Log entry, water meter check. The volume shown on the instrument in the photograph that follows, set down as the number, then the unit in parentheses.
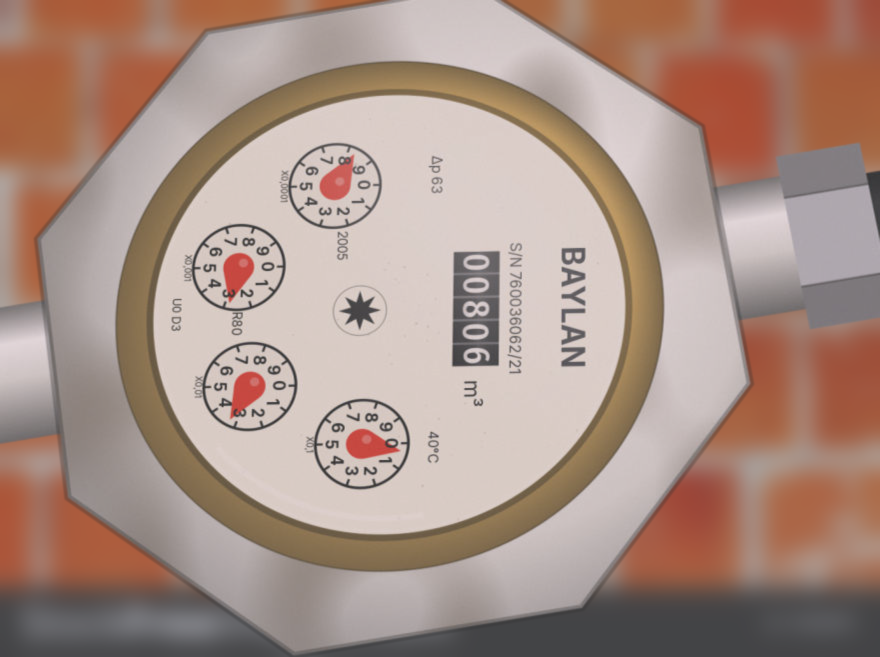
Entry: 806.0328 (m³)
